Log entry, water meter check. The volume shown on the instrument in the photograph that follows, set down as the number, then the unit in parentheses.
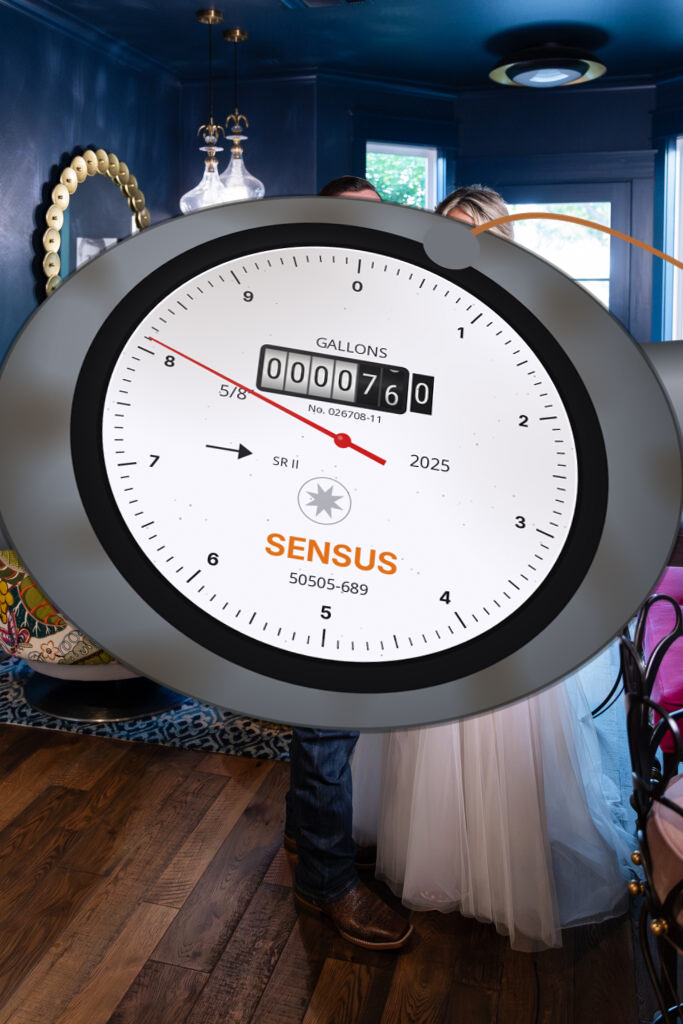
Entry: 758.1 (gal)
